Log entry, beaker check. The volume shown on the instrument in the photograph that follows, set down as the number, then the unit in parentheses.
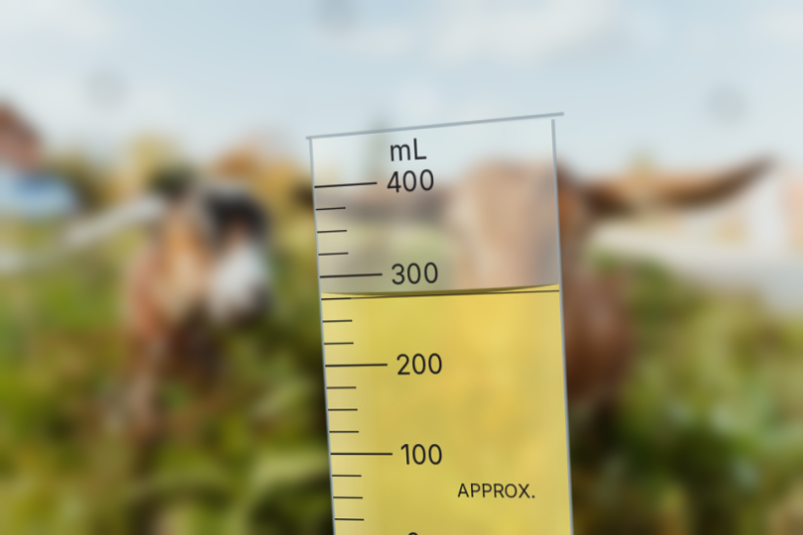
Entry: 275 (mL)
